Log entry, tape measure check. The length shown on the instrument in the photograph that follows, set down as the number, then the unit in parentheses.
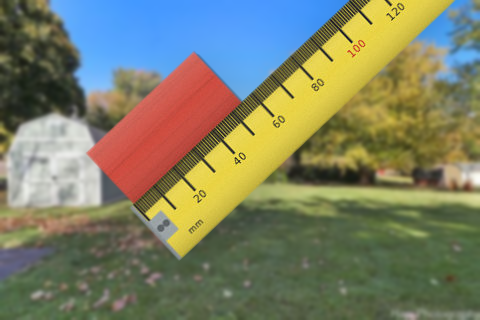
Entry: 55 (mm)
